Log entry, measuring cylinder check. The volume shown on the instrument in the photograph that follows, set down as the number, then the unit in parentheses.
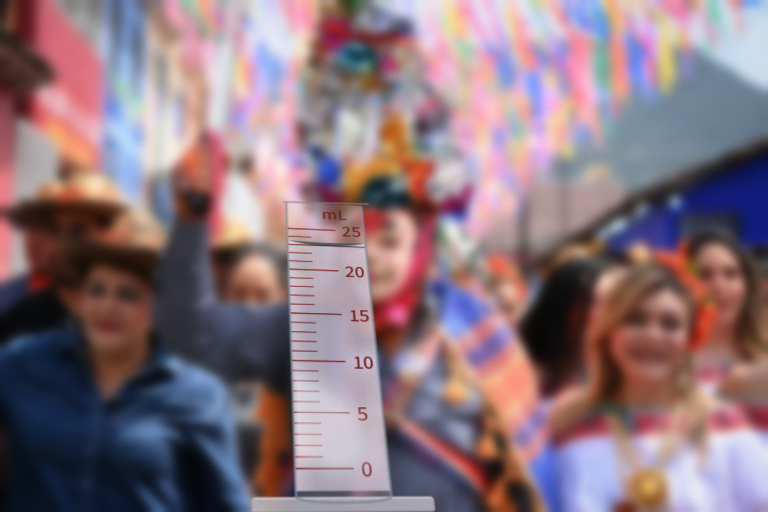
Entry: 23 (mL)
